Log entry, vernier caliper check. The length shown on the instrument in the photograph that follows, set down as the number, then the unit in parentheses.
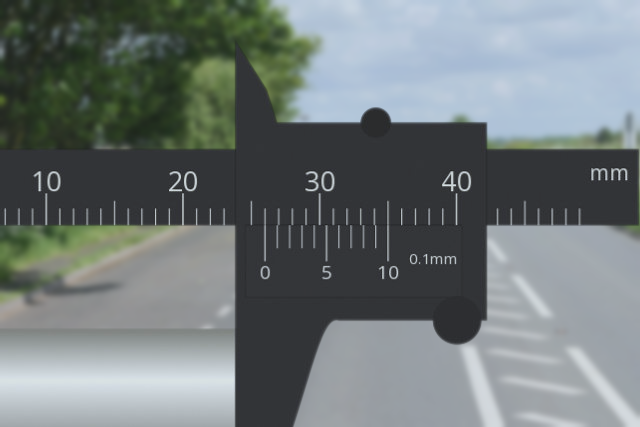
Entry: 26.0 (mm)
